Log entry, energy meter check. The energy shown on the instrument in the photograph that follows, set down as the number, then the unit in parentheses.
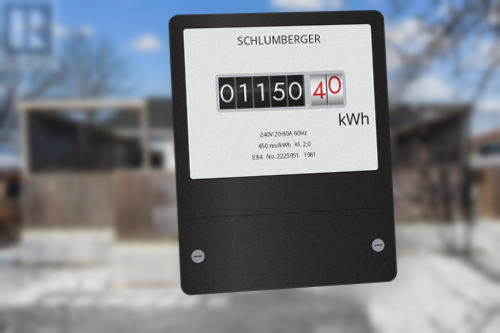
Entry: 1150.40 (kWh)
